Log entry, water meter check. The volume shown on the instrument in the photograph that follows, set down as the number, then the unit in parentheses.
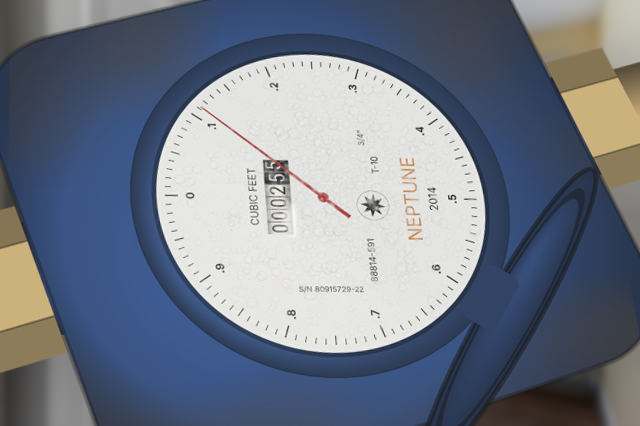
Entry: 255.11 (ft³)
